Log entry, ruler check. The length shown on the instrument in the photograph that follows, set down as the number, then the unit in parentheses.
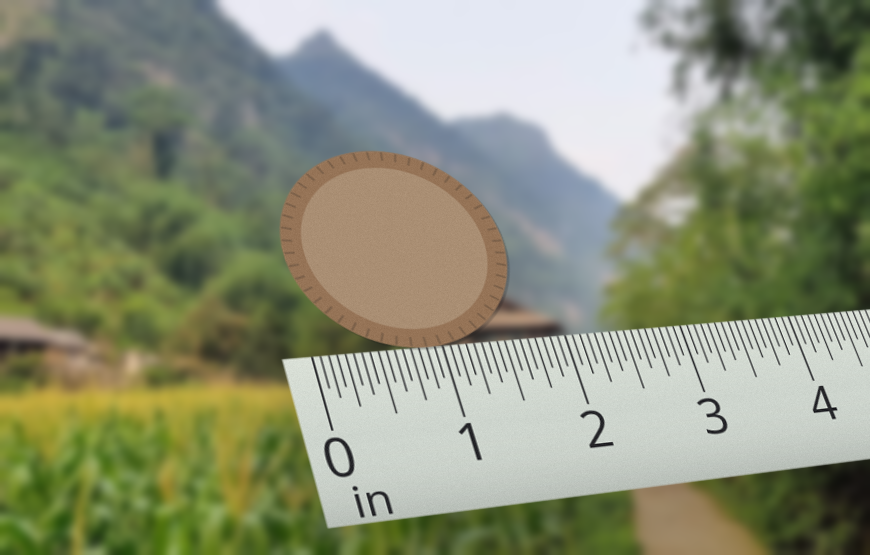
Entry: 1.75 (in)
